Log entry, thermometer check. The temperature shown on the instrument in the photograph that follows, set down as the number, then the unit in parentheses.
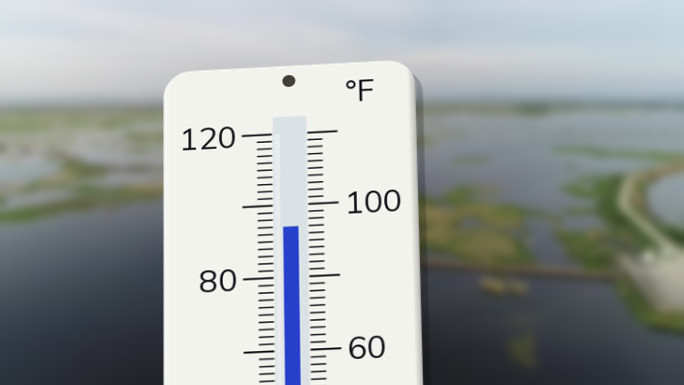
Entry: 94 (°F)
